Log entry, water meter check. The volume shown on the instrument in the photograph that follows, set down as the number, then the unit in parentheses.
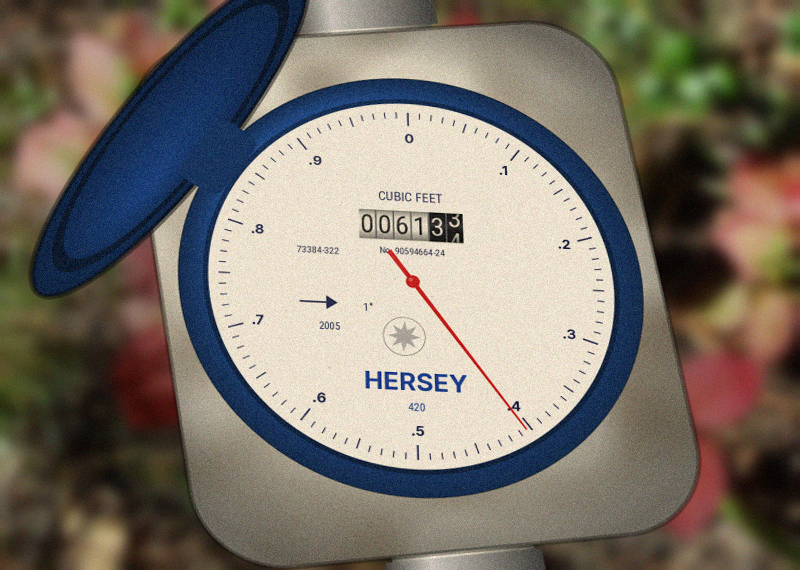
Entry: 6133.40 (ft³)
